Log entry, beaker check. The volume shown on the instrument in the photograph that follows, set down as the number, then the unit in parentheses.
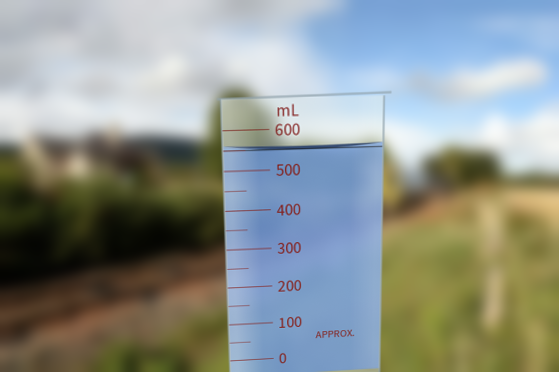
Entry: 550 (mL)
